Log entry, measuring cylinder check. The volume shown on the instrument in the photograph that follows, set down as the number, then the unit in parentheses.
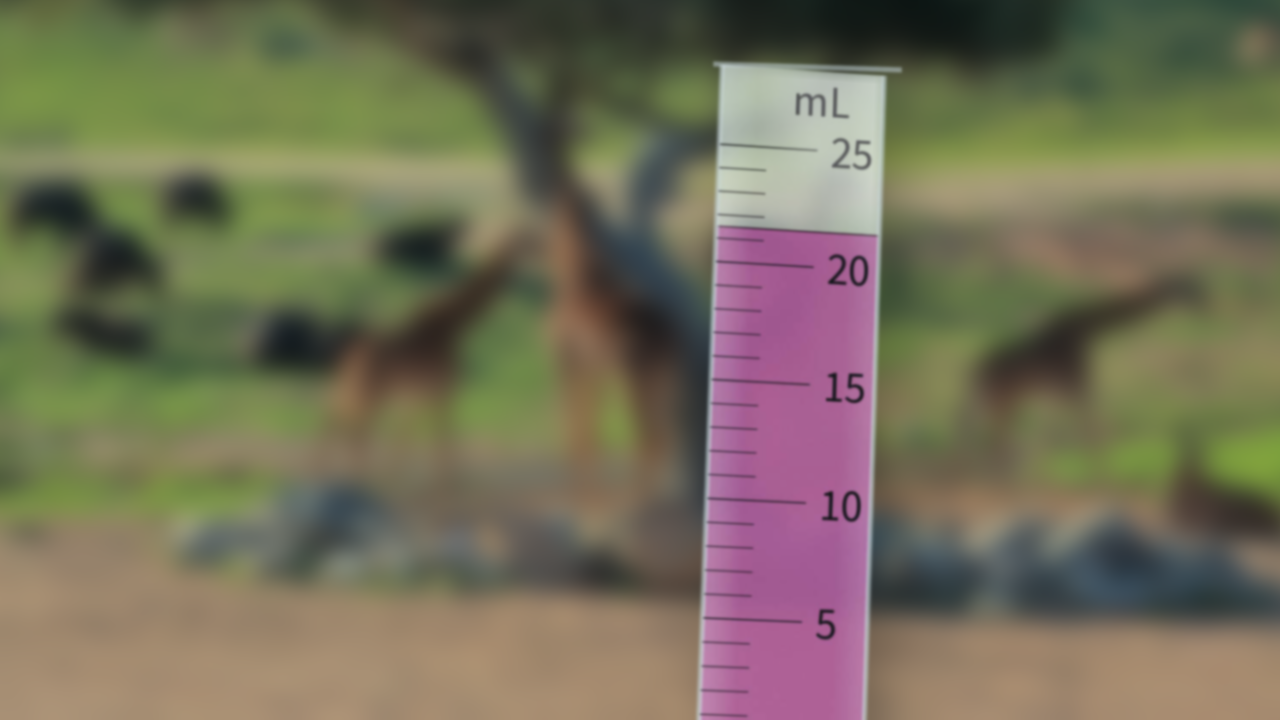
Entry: 21.5 (mL)
